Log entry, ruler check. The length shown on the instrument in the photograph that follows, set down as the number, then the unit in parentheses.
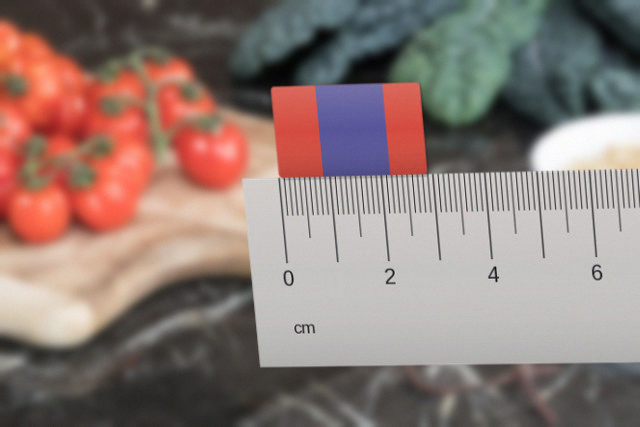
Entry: 2.9 (cm)
